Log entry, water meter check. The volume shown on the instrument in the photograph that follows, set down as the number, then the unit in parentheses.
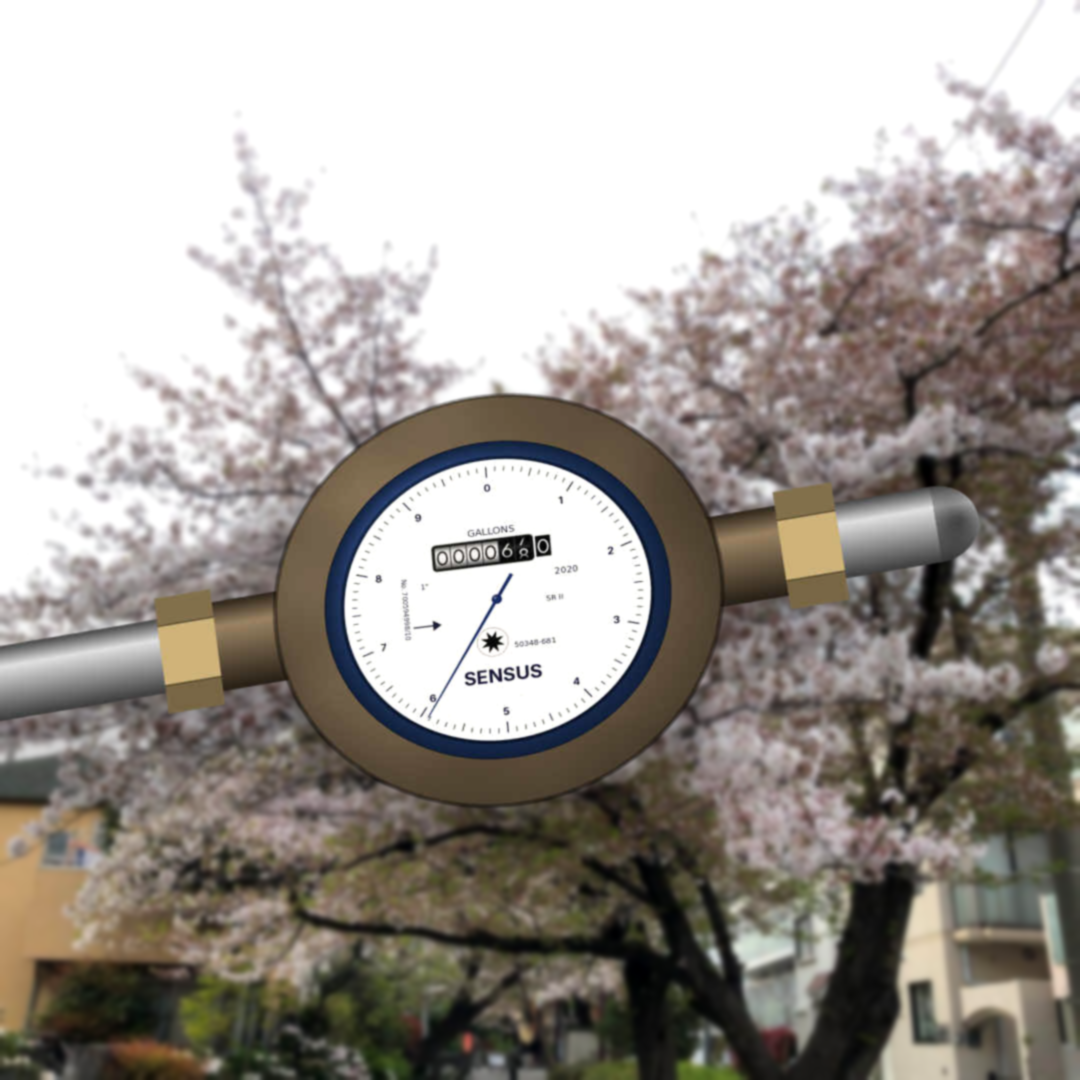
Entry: 675.9 (gal)
